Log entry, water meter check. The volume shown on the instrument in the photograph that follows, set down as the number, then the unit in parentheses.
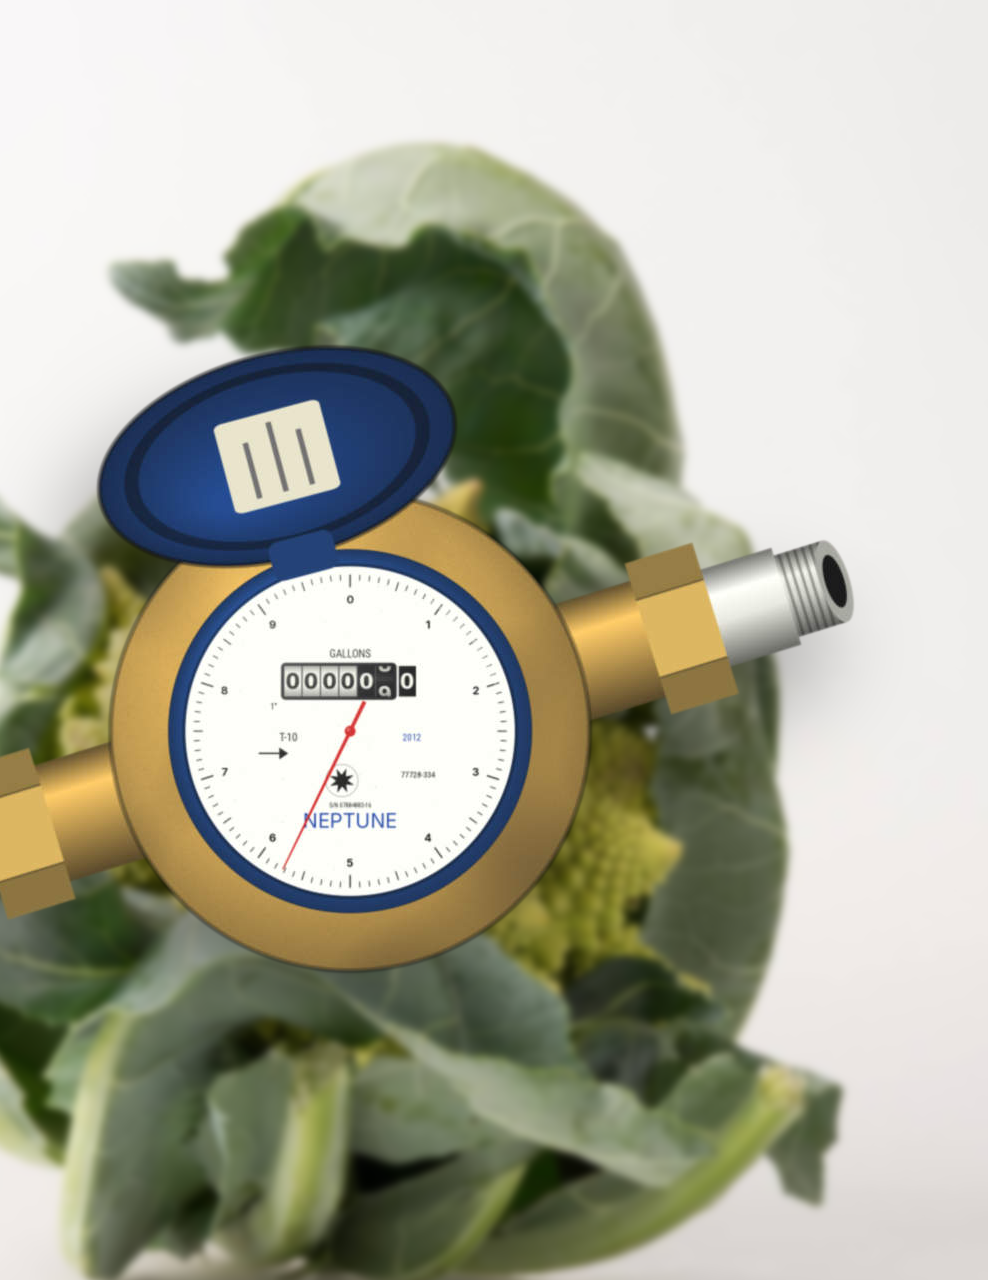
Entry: 85.7 (gal)
